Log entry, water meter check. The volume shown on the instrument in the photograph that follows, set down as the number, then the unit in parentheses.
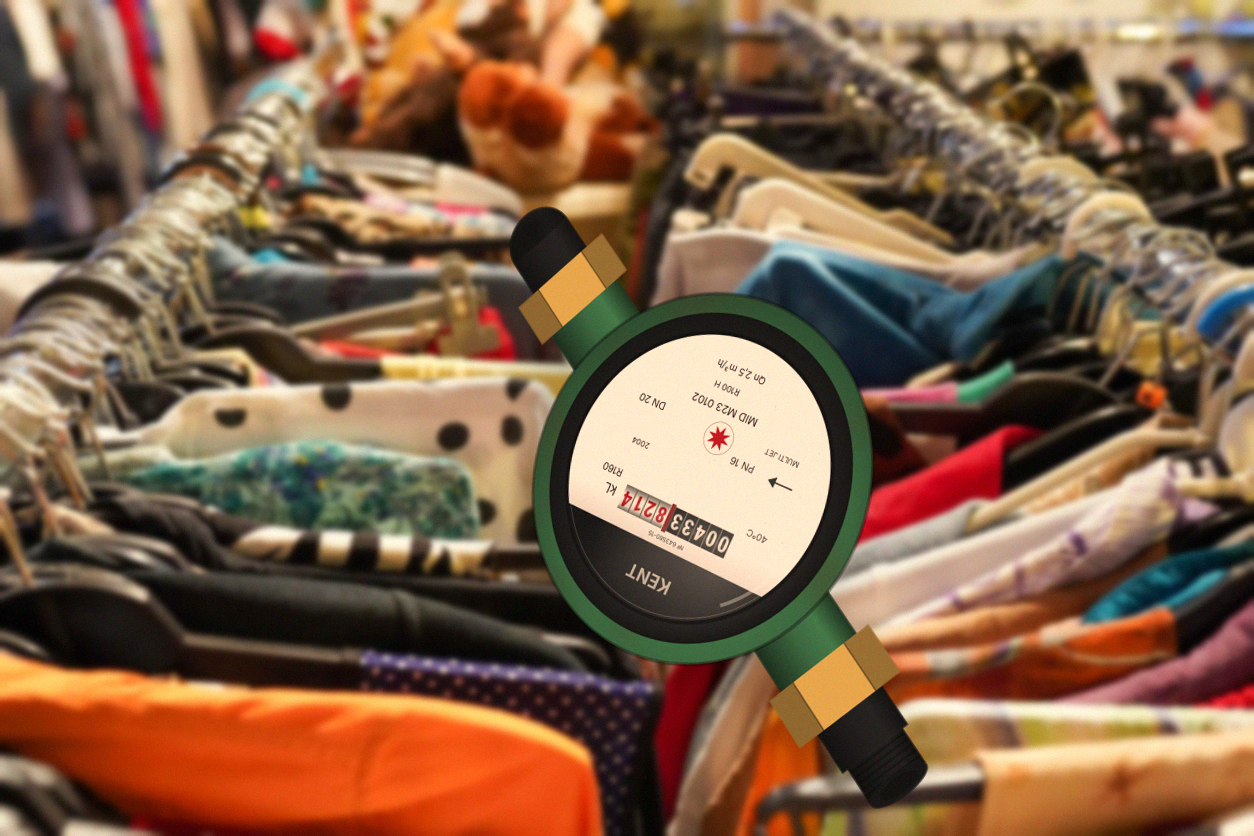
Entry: 433.8214 (kL)
